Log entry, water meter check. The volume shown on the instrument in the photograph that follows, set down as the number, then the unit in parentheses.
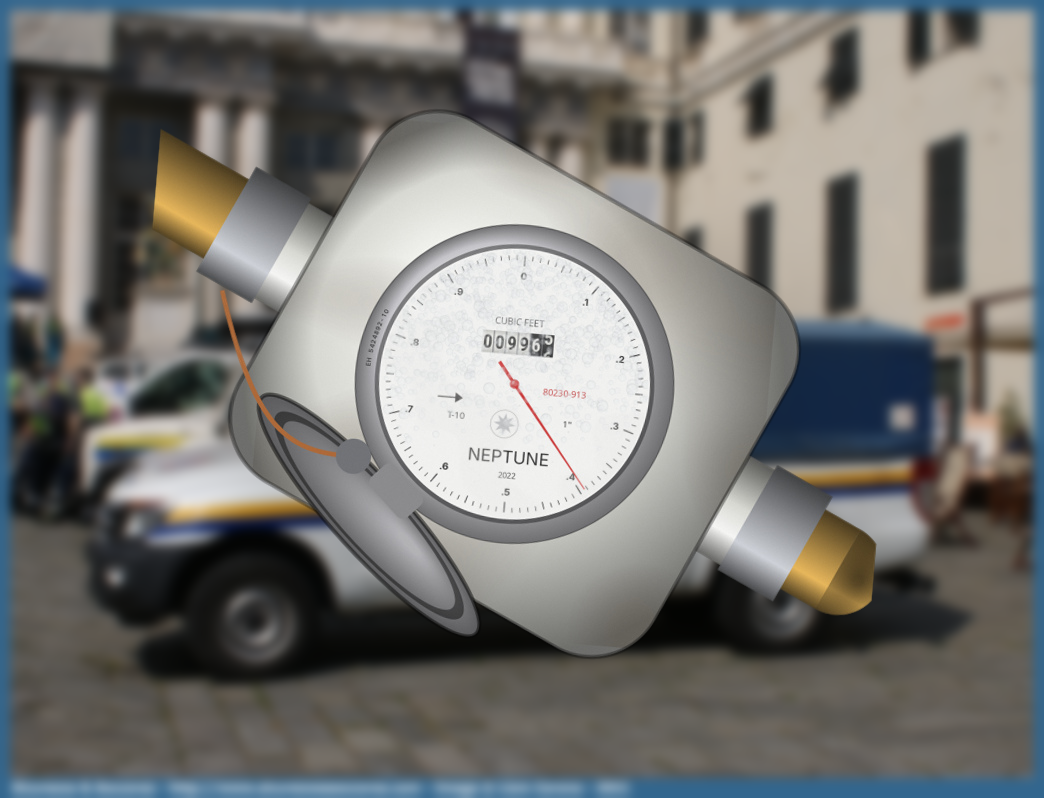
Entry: 9965.39 (ft³)
